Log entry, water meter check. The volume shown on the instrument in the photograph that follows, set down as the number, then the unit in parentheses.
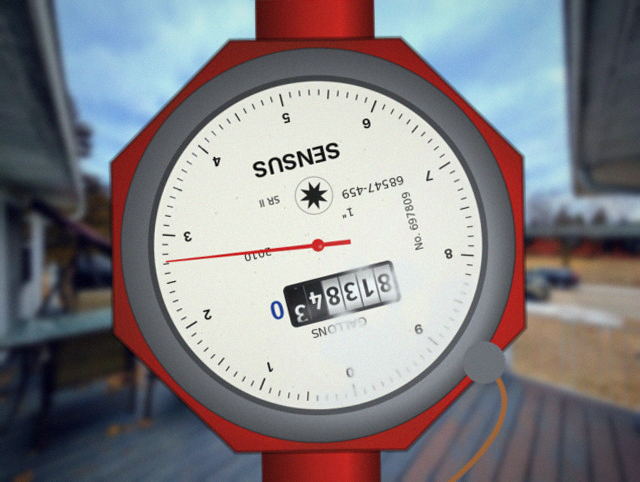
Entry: 8138432.7 (gal)
